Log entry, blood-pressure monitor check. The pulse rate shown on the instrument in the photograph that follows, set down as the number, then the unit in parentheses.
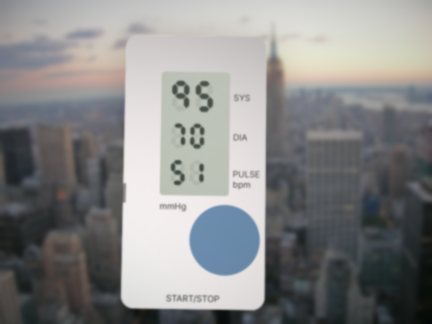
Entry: 51 (bpm)
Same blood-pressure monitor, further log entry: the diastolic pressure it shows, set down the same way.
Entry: 70 (mmHg)
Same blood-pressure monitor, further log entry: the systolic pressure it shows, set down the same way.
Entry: 95 (mmHg)
